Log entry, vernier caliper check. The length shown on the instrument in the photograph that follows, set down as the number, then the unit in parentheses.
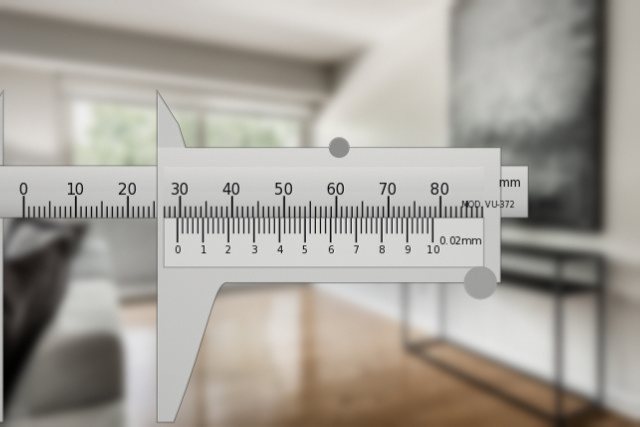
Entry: 29.5 (mm)
